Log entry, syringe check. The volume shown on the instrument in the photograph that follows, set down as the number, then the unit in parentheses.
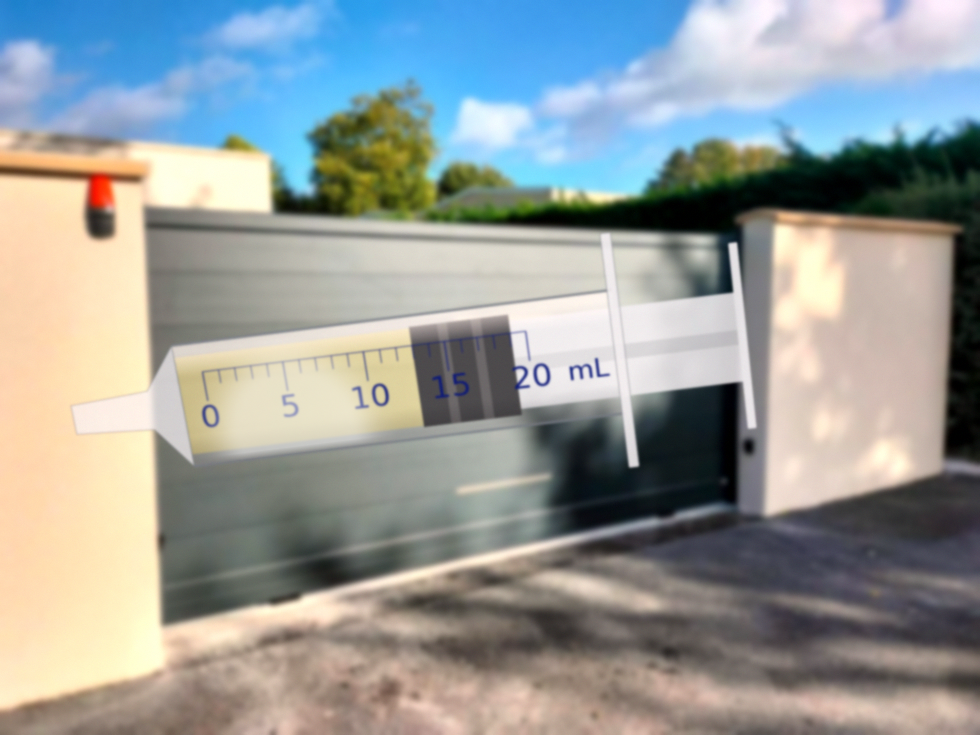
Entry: 13 (mL)
